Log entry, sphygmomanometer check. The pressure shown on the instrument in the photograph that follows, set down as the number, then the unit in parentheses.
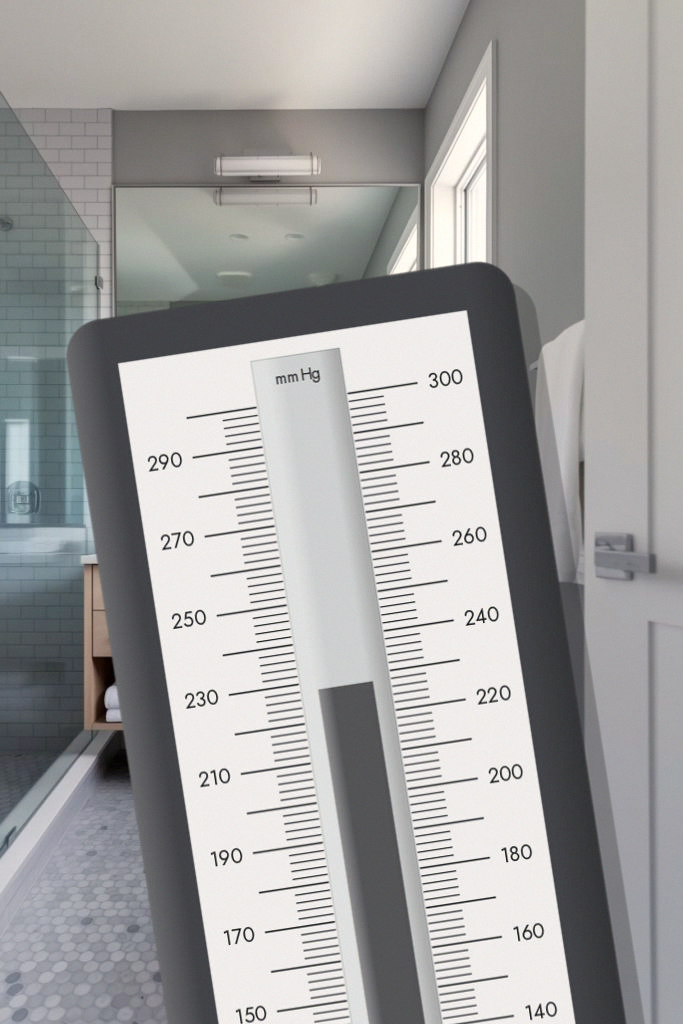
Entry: 228 (mmHg)
